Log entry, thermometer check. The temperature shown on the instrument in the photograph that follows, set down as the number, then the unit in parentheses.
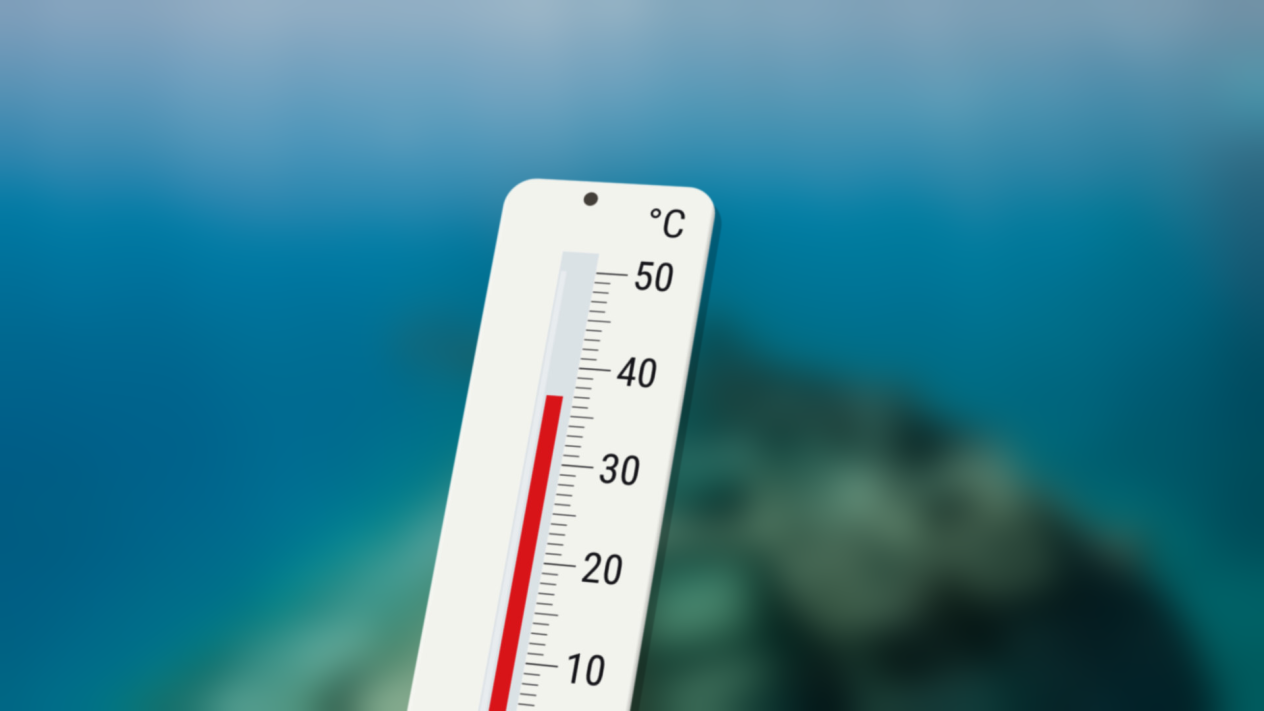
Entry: 37 (°C)
